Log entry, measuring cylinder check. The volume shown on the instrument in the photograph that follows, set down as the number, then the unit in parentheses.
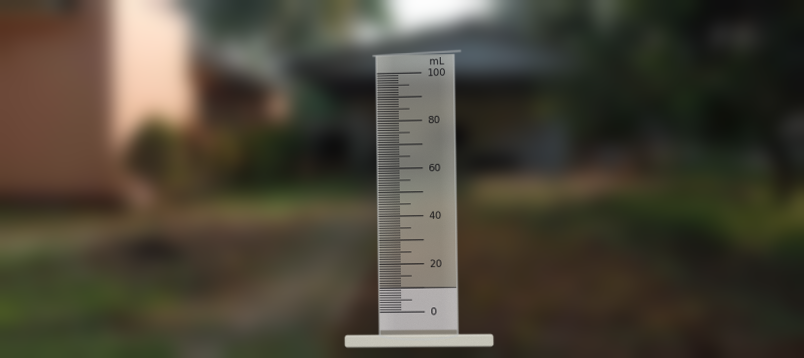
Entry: 10 (mL)
